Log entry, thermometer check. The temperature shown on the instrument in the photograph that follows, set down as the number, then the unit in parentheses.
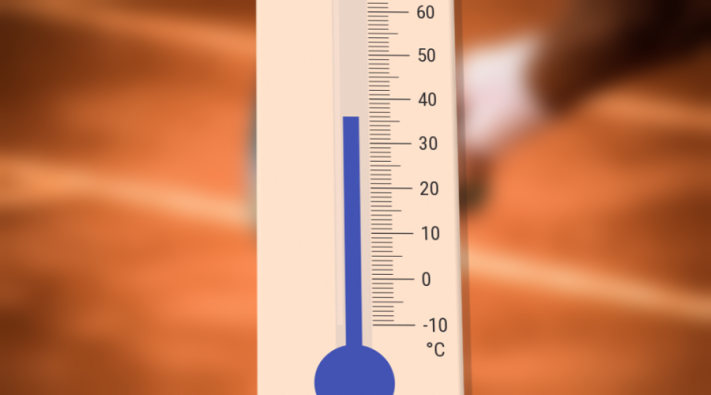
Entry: 36 (°C)
